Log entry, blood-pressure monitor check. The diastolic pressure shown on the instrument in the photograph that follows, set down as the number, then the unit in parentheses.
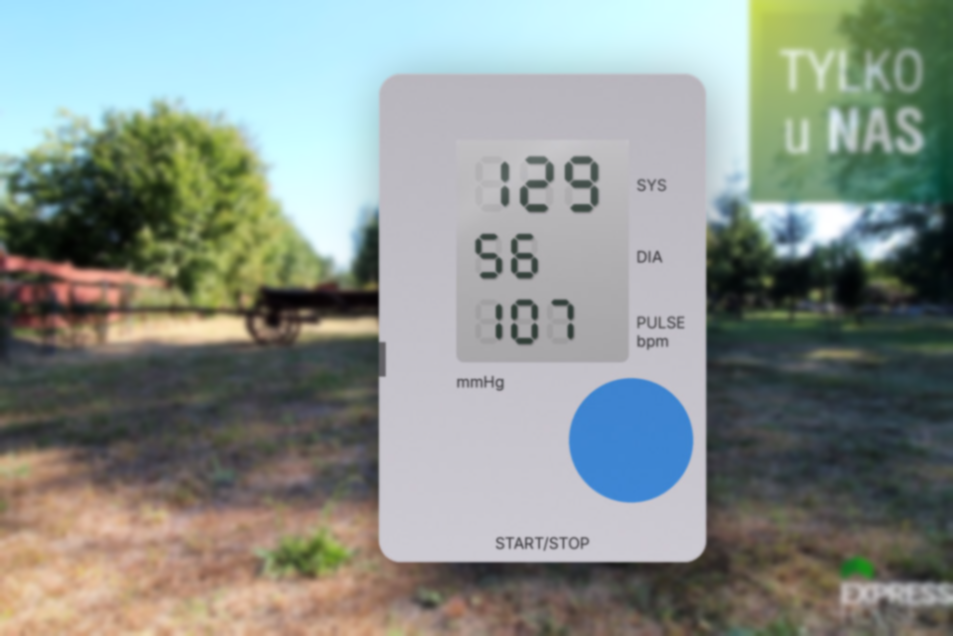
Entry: 56 (mmHg)
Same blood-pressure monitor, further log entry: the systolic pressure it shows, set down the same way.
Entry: 129 (mmHg)
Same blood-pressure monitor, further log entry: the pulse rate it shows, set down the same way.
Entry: 107 (bpm)
